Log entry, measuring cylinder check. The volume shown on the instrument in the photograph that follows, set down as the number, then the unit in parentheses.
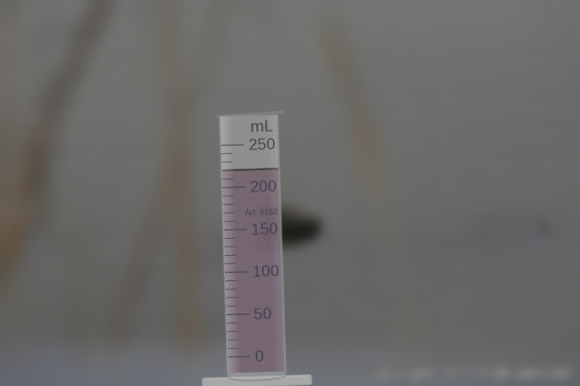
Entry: 220 (mL)
